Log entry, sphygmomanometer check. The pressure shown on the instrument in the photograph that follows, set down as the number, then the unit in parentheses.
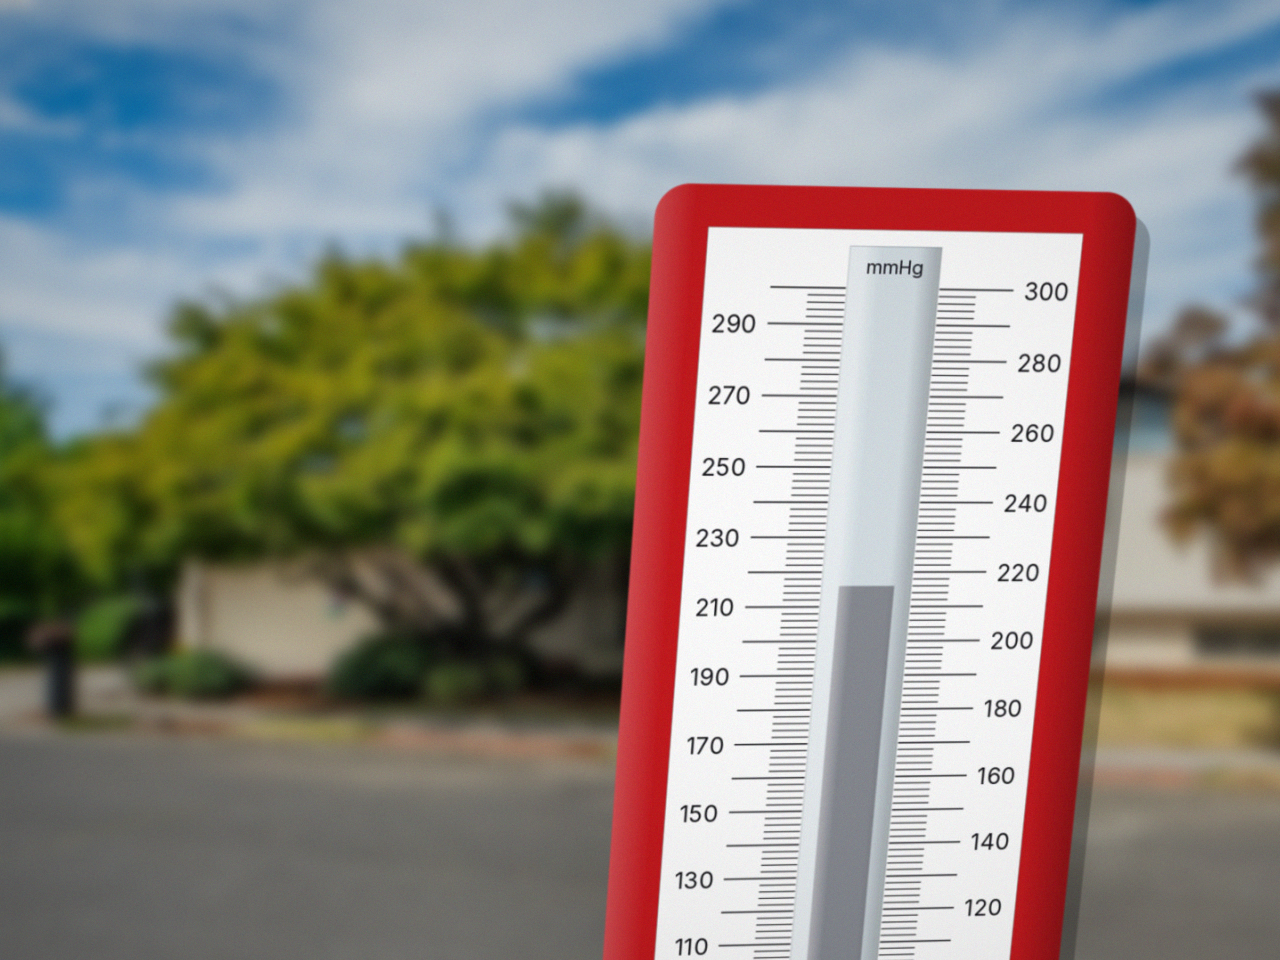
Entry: 216 (mmHg)
